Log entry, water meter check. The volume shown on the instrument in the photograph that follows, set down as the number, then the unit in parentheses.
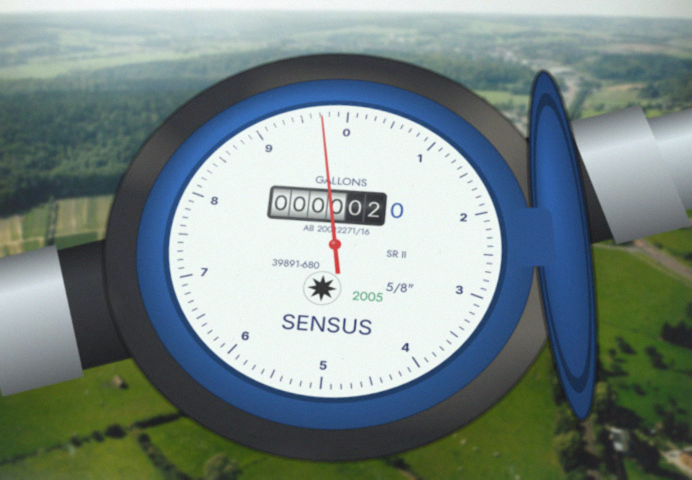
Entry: 19.7 (gal)
